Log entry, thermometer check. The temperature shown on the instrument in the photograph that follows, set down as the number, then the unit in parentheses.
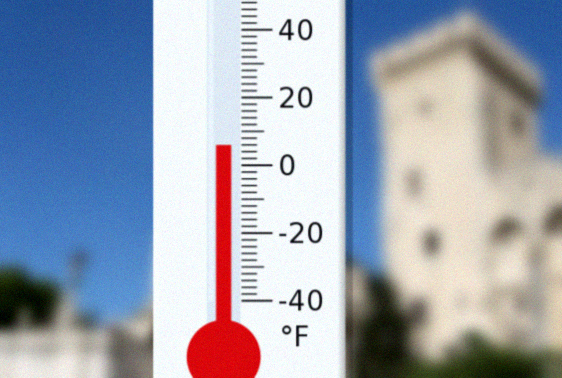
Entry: 6 (°F)
